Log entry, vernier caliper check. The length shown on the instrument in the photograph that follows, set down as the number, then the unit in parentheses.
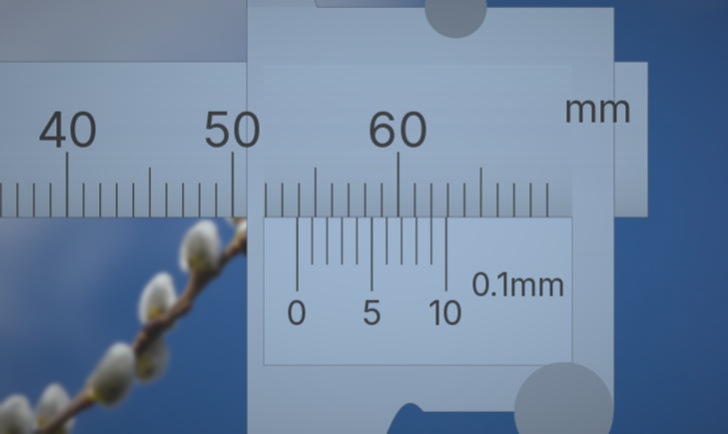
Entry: 53.9 (mm)
